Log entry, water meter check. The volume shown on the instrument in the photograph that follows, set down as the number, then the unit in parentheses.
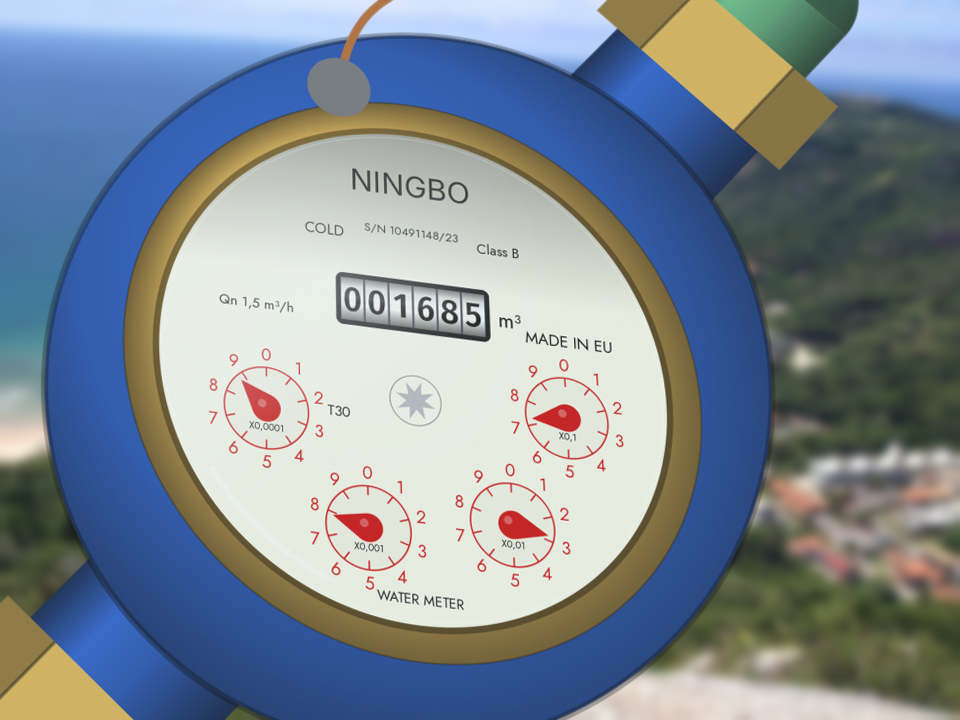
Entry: 1685.7278 (m³)
